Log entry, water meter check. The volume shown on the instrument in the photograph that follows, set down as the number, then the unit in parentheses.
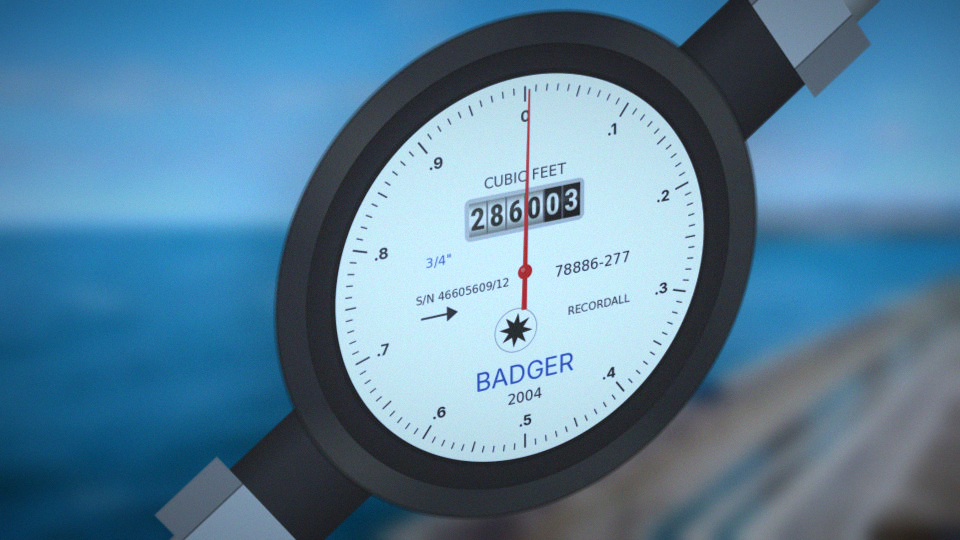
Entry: 286003.00 (ft³)
